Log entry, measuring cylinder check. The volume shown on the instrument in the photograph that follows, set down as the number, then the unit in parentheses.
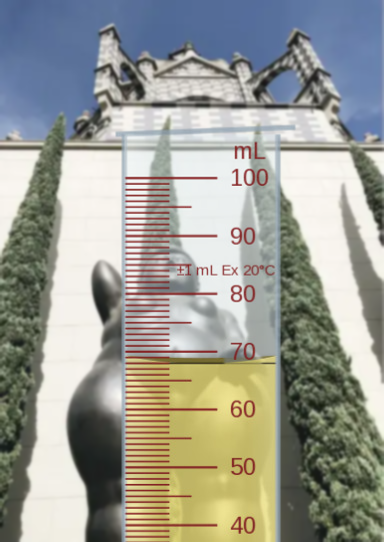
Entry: 68 (mL)
